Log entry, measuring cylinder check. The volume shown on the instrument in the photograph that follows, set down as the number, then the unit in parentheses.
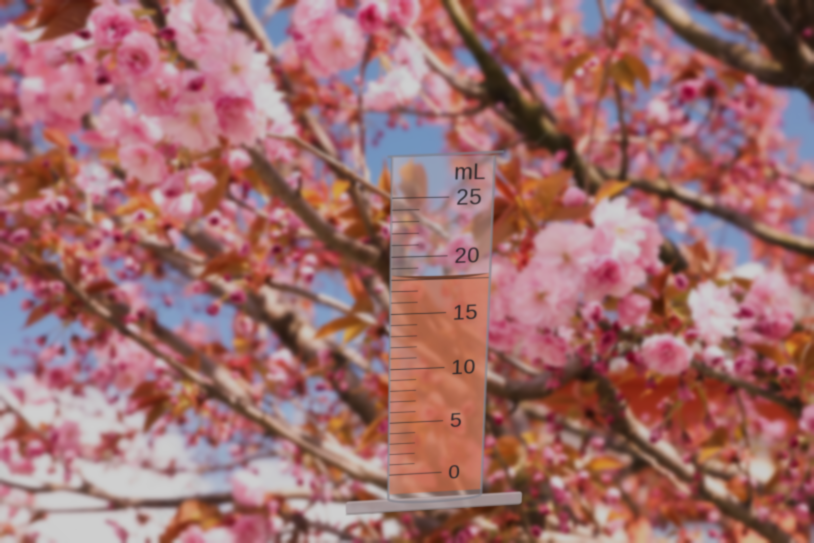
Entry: 18 (mL)
